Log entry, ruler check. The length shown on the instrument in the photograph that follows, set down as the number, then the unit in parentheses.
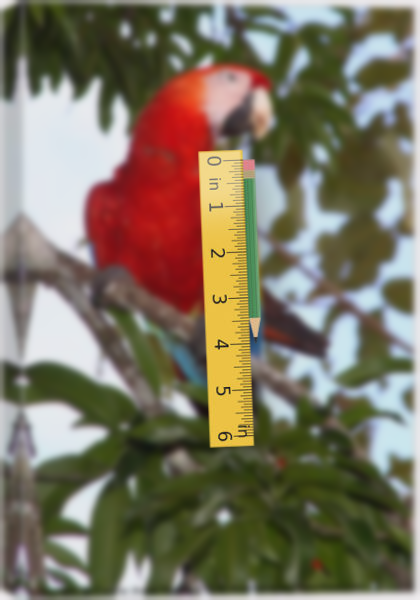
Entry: 4 (in)
